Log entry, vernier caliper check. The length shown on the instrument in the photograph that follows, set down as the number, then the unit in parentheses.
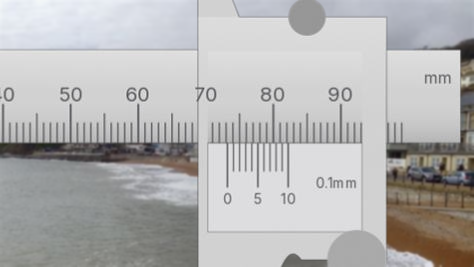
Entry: 73.2 (mm)
